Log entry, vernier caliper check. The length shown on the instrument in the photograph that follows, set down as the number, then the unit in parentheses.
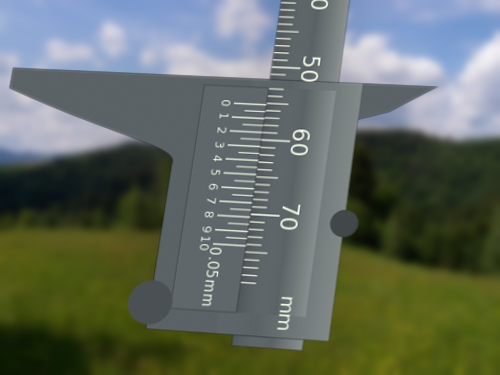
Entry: 55.2 (mm)
